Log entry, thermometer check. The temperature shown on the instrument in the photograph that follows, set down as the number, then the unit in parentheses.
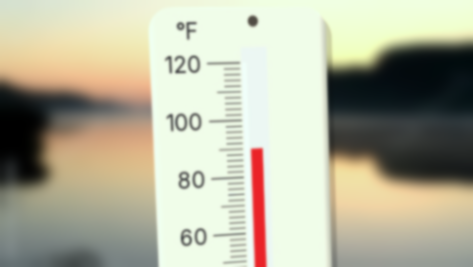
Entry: 90 (°F)
